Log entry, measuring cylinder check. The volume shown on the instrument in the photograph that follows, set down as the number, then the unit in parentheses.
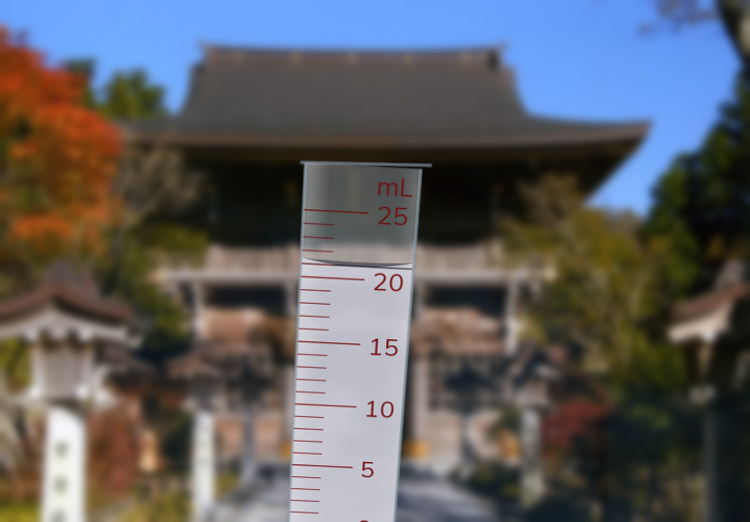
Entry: 21 (mL)
